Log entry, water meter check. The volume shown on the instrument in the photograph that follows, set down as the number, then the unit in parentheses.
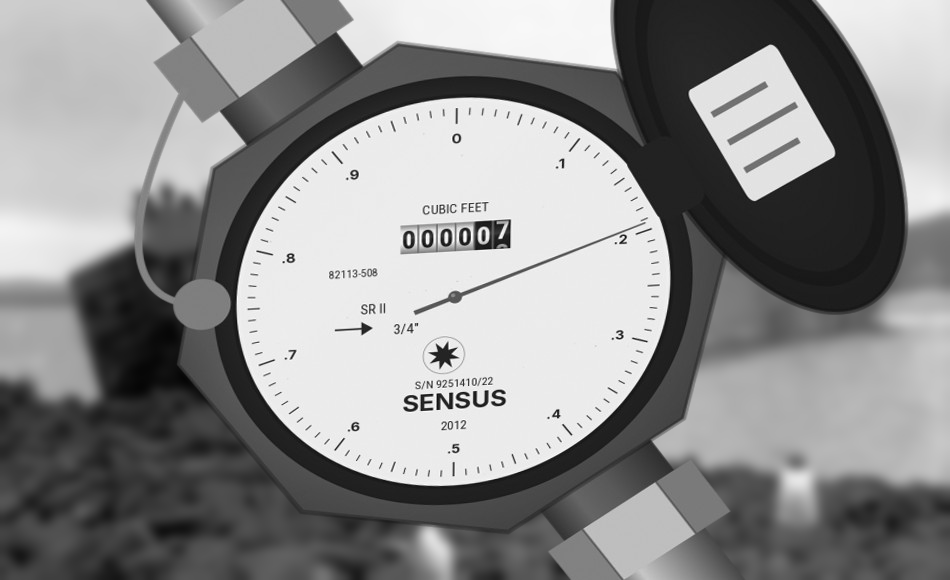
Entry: 7.19 (ft³)
